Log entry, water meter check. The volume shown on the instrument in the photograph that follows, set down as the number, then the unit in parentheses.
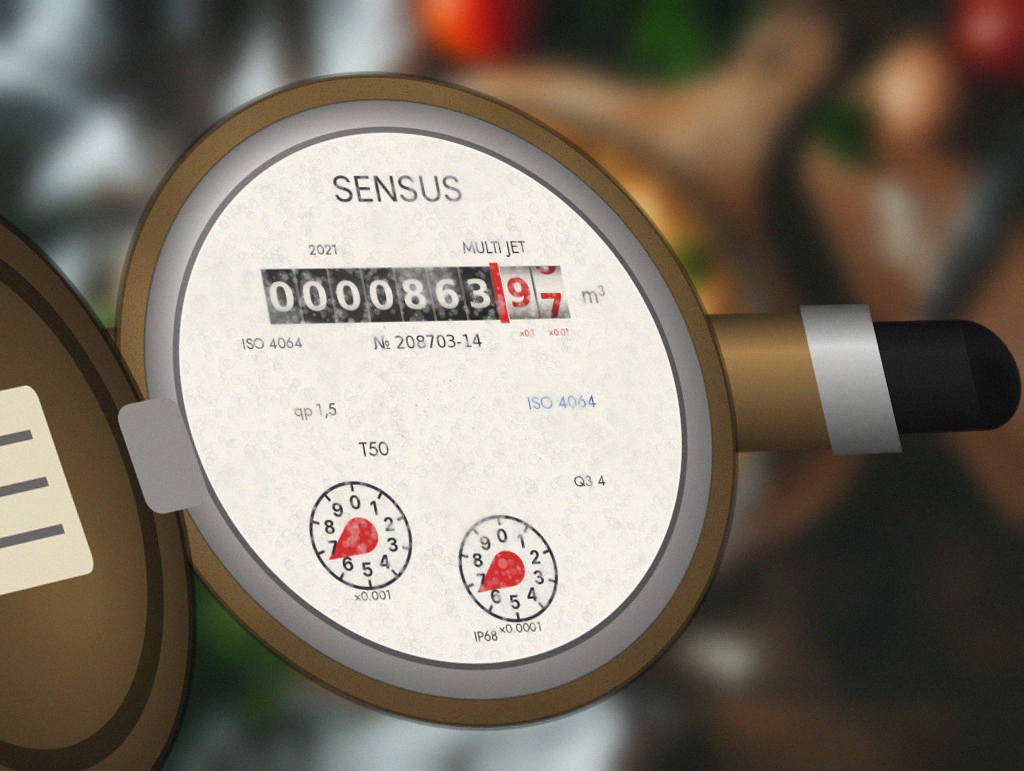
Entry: 863.9666 (m³)
